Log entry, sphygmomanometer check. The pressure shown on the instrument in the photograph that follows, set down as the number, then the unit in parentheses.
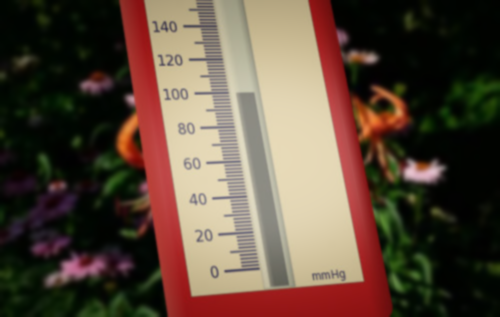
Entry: 100 (mmHg)
